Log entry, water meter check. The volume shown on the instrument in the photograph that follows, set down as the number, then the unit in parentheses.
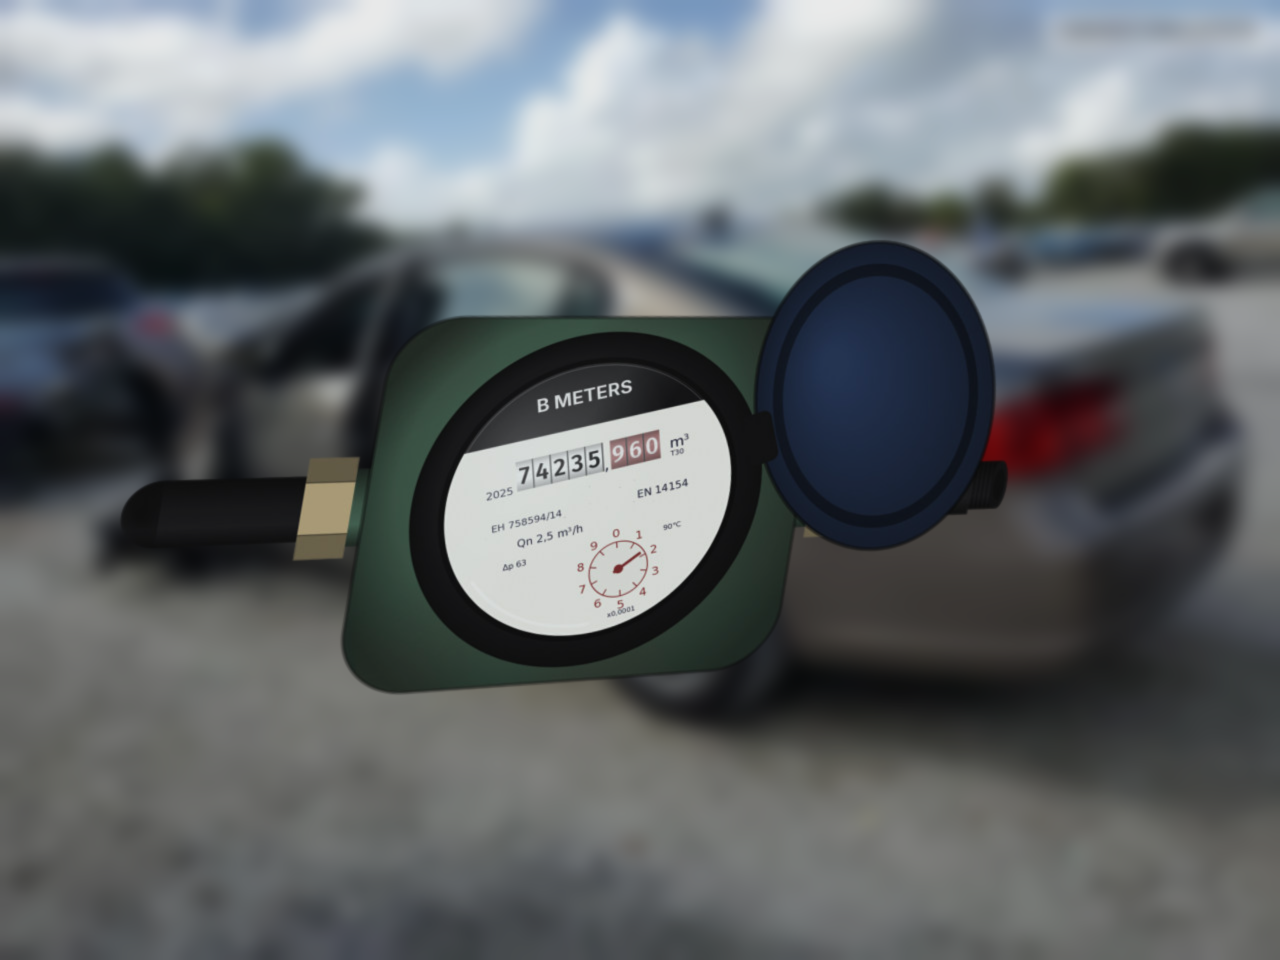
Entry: 74235.9601 (m³)
